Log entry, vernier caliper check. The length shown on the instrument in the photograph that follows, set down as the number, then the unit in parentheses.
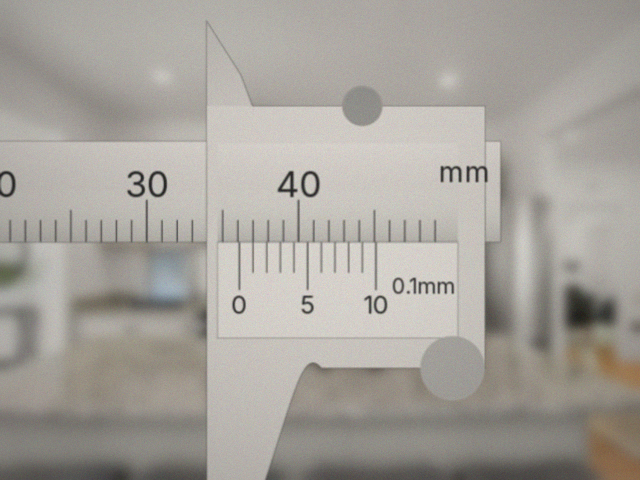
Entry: 36.1 (mm)
